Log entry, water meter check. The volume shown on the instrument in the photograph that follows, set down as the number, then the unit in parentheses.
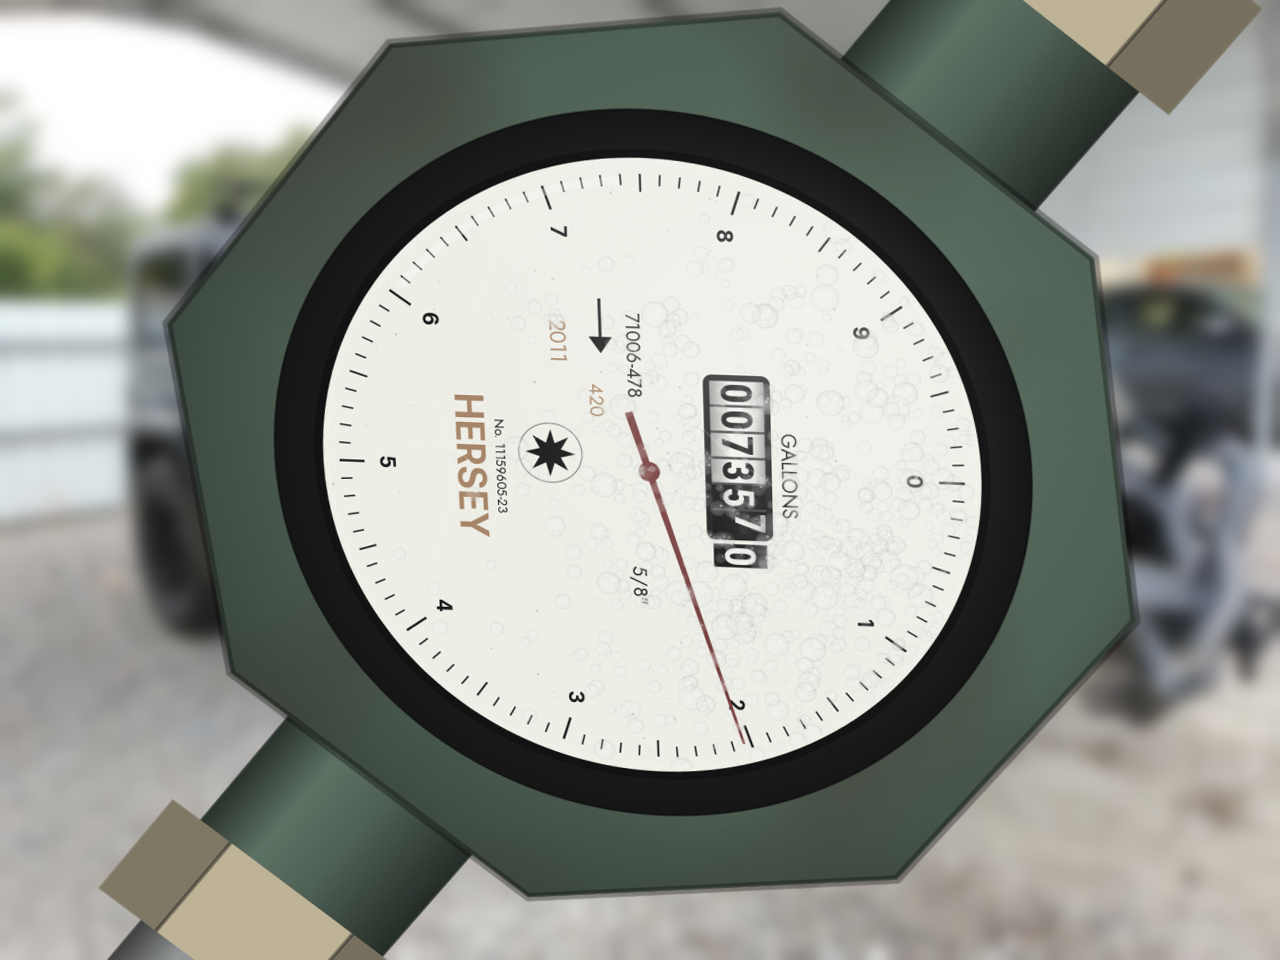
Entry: 73572.0 (gal)
